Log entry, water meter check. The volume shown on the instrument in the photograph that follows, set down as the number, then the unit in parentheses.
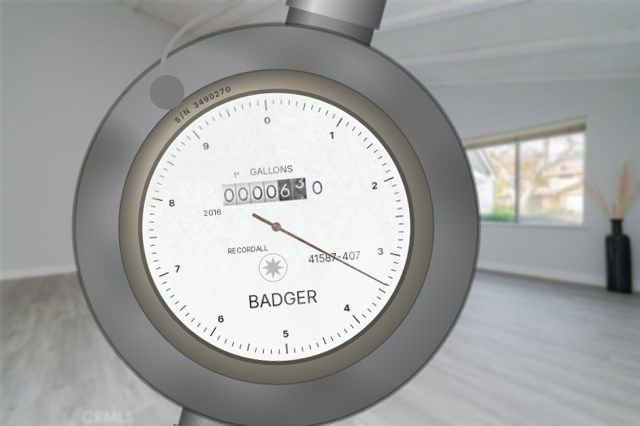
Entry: 633.4 (gal)
